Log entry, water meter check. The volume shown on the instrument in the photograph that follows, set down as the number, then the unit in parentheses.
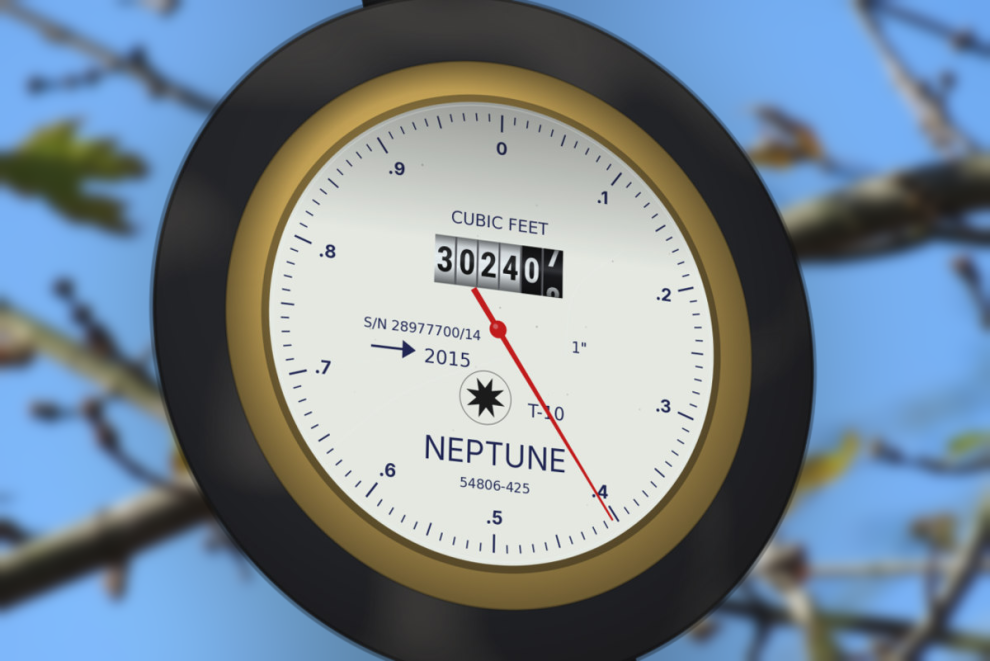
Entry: 302407.40 (ft³)
